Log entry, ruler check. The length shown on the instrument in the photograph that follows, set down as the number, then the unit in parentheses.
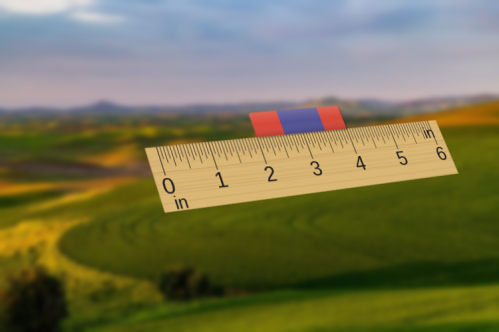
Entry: 2 (in)
